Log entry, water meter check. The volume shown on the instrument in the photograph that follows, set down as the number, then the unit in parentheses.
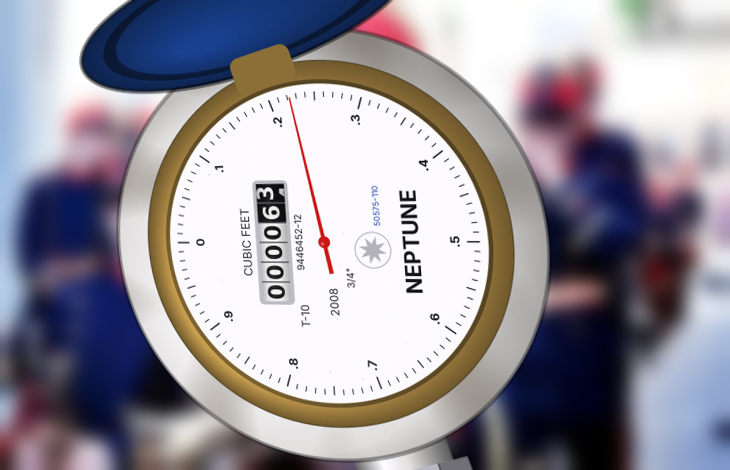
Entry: 63.22 (ft³)
